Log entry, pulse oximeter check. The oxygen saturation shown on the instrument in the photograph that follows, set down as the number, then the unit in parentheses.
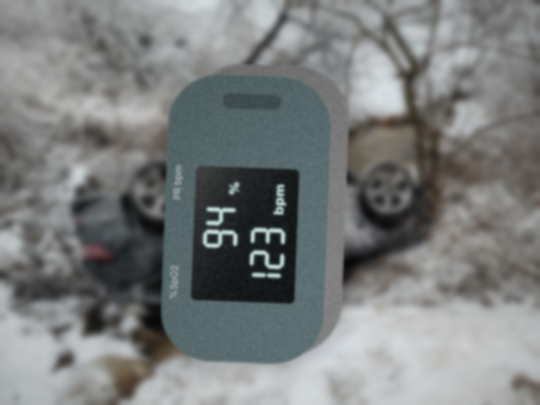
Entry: 94 (%)
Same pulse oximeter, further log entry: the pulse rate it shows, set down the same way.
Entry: 123 (bpm)
